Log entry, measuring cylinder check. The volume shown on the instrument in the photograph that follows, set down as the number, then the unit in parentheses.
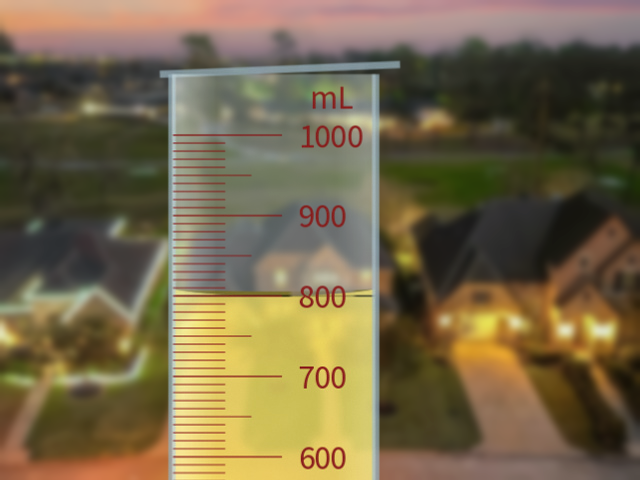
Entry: 800 (mL)
